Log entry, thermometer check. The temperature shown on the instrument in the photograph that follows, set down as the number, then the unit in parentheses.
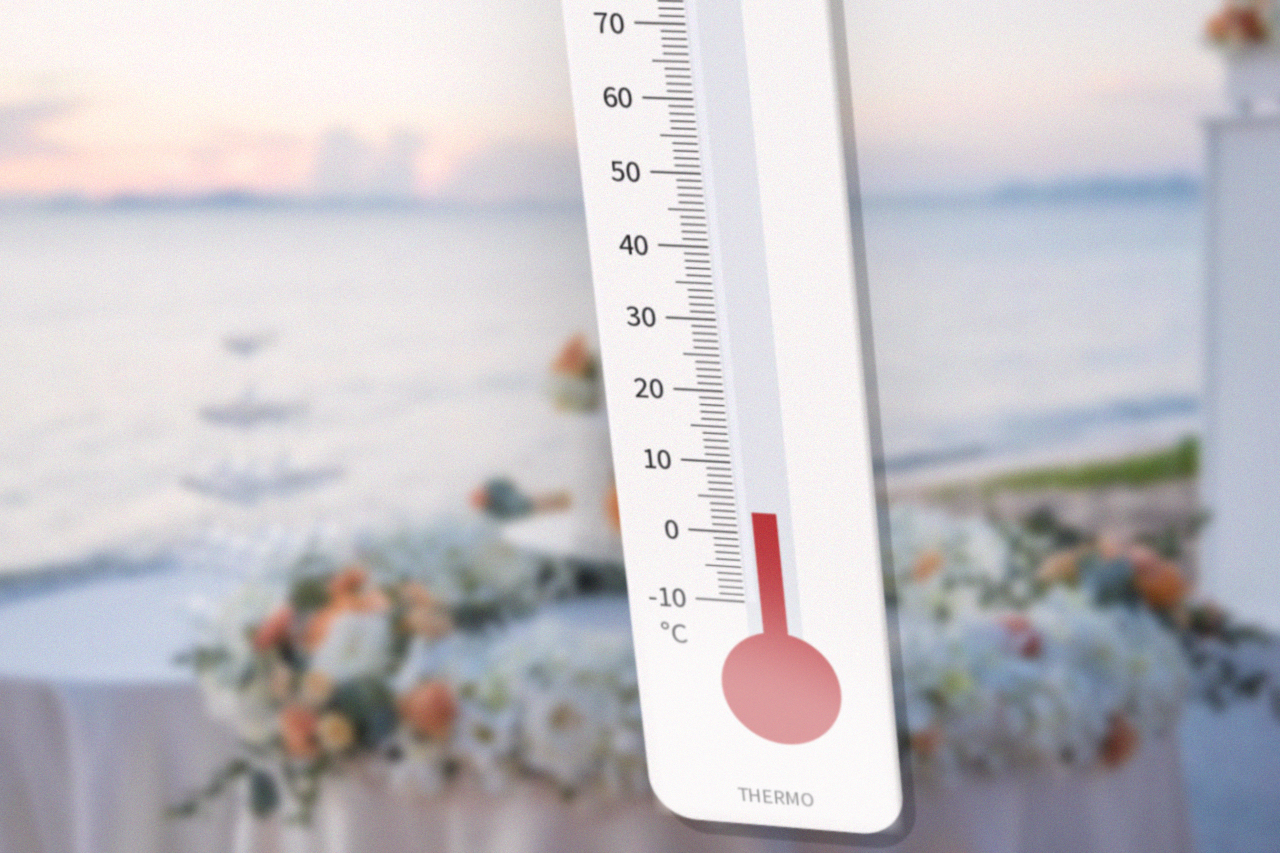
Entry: 3 (°C)
